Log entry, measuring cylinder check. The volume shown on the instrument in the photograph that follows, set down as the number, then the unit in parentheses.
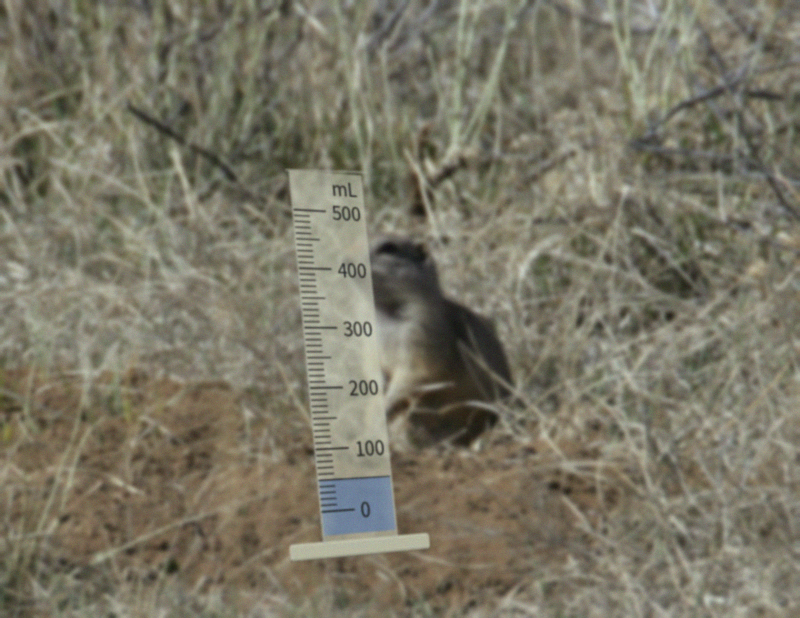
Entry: 50 (mL)
